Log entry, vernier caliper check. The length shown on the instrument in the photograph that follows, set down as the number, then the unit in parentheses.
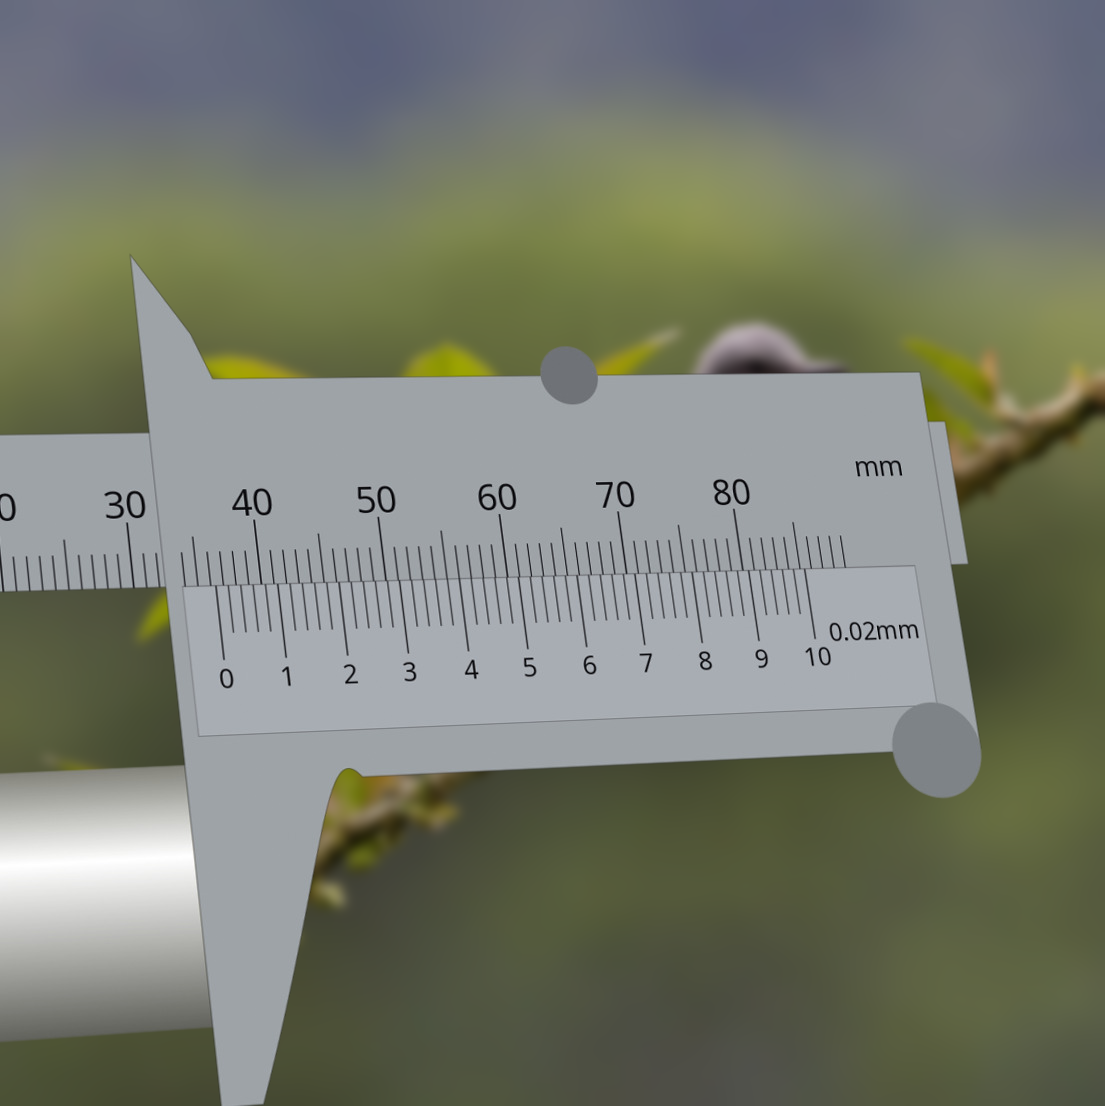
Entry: 36.4 (mm)
